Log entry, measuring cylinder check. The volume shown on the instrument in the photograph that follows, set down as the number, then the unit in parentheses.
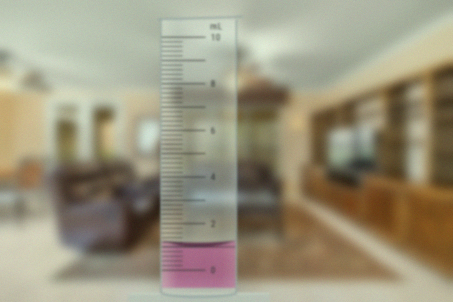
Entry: 1 (mL)
